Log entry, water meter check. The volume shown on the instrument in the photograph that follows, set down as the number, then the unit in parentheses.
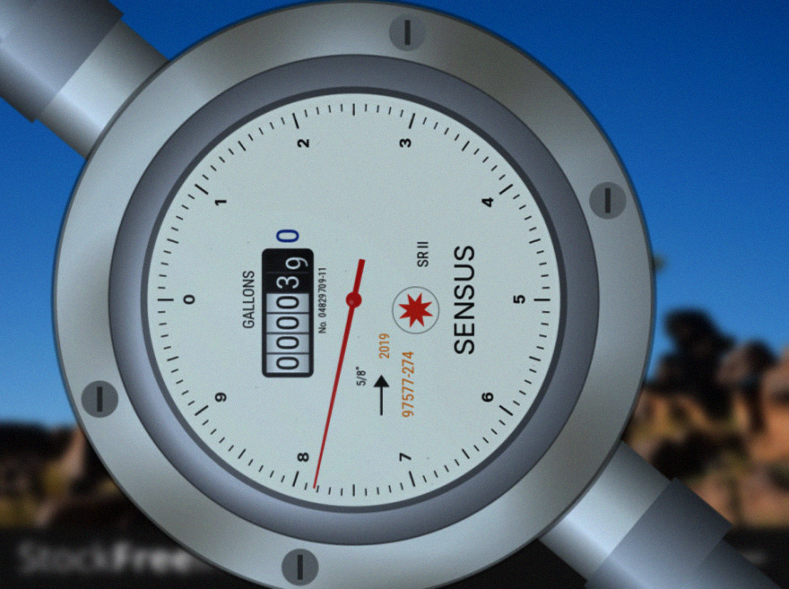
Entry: 387.8 (gal)
